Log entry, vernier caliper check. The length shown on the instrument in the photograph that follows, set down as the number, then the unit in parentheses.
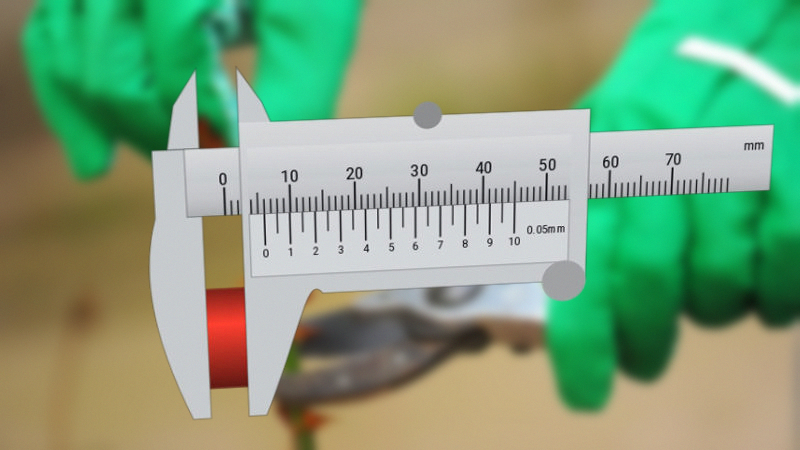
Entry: 6.0 (mm)
